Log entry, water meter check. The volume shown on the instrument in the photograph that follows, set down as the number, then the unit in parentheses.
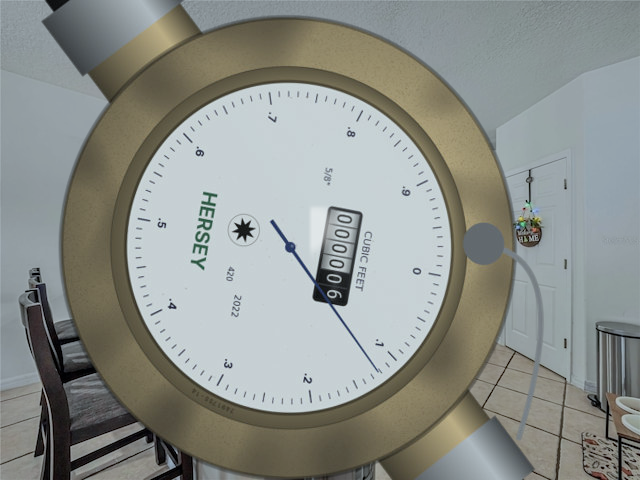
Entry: 6.12 (ft³)
